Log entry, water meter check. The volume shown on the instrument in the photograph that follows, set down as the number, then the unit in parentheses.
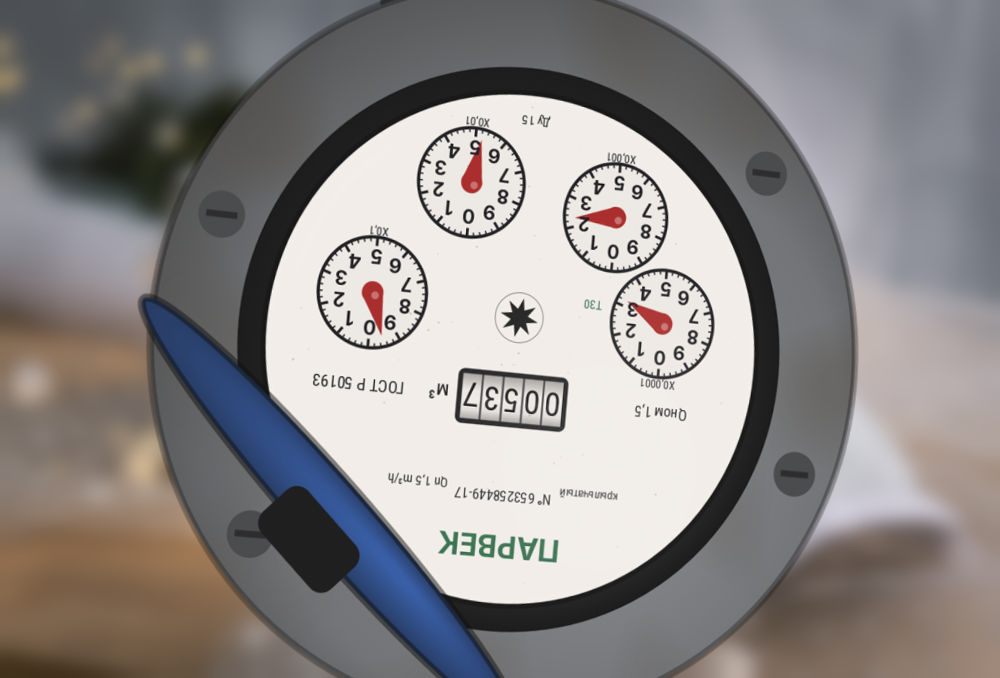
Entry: 536.9523 (m³)
